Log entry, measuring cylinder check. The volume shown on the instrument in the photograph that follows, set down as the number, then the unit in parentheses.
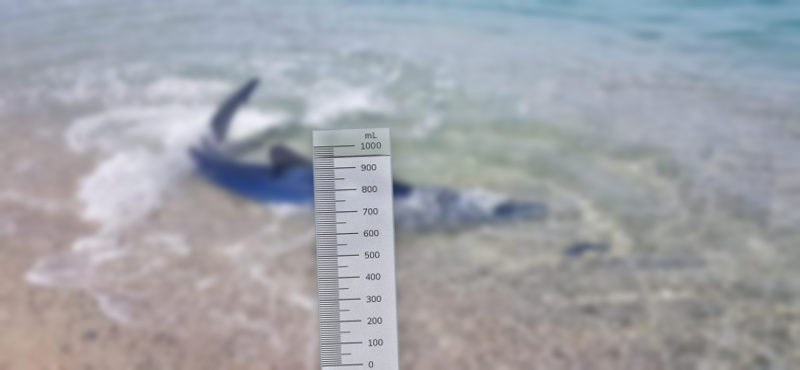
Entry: 950 (mL)
